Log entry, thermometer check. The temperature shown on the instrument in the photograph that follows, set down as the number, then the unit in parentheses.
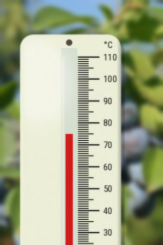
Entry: 75 (°C)
